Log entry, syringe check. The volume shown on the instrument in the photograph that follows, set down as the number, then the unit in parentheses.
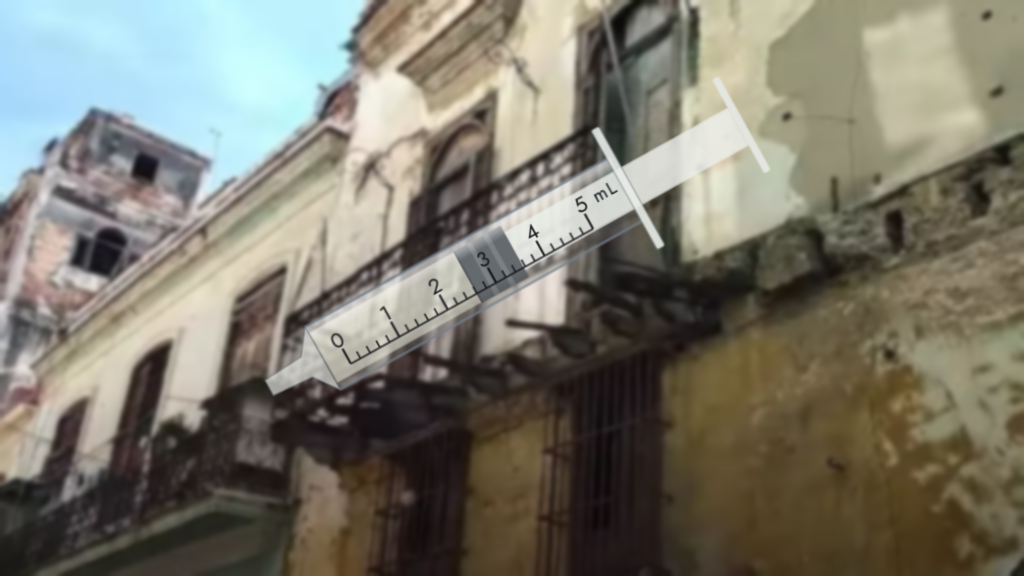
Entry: 2.6 (mL)
